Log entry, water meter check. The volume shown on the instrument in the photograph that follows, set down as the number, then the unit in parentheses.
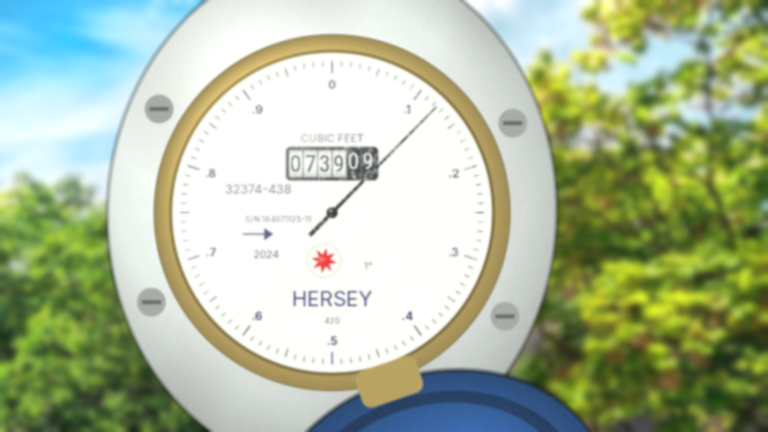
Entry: 73909.12 (ft³)
